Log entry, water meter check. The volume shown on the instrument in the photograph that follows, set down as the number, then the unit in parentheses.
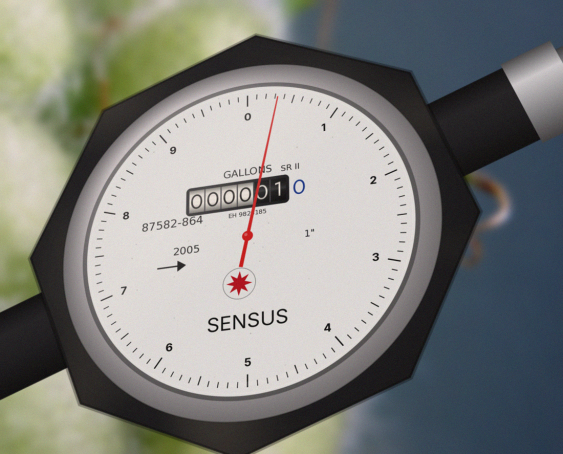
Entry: 10.3 (gal)
